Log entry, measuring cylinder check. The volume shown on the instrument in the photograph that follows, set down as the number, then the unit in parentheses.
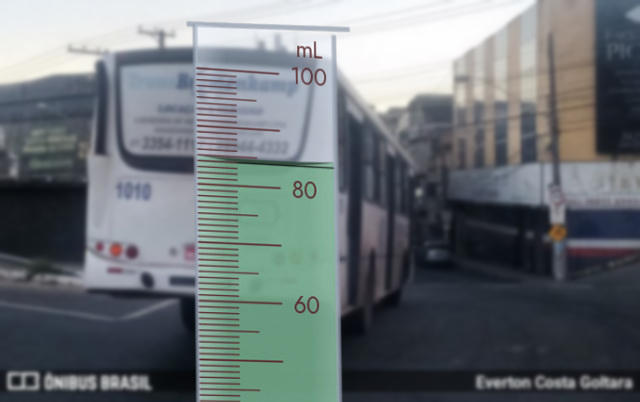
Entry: 84 (mL)
